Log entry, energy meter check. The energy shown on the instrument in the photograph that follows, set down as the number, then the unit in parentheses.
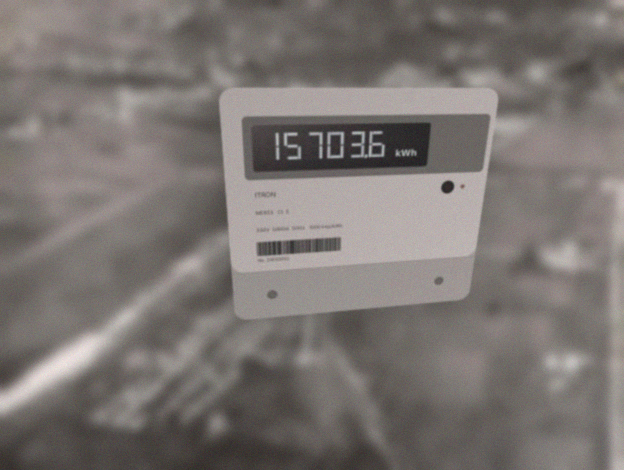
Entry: 15703.6 (kWh)
